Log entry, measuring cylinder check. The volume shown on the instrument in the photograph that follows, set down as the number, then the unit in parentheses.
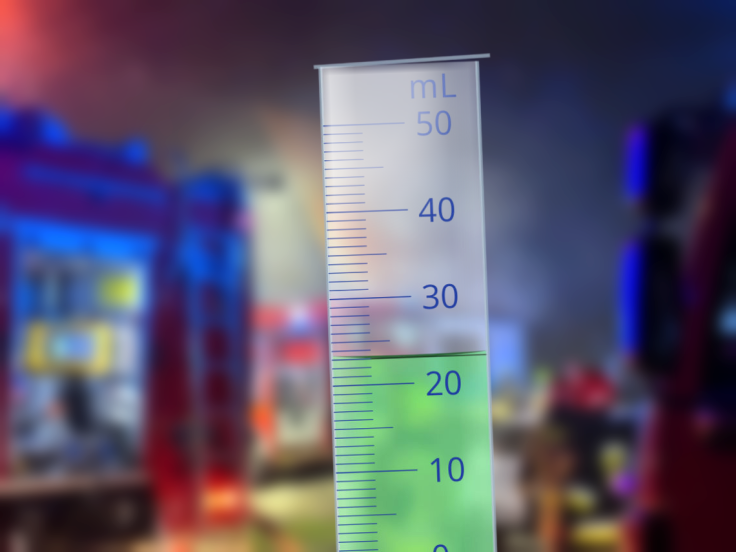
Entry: 23 (mL)
